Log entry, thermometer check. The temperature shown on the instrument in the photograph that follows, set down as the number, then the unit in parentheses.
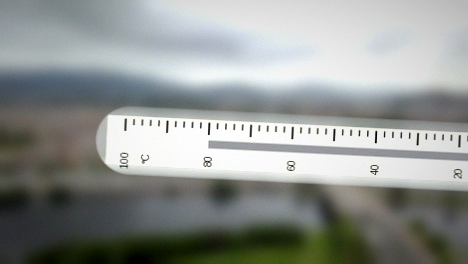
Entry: 80 (°C)
